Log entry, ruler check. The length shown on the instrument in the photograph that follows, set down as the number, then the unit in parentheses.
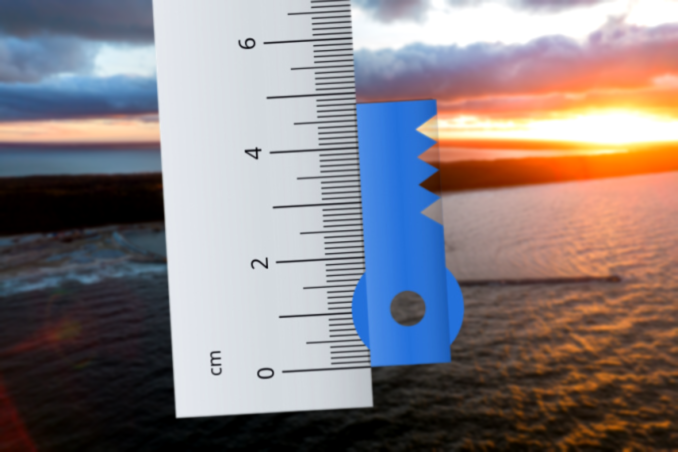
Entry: 4.8 (cm)
